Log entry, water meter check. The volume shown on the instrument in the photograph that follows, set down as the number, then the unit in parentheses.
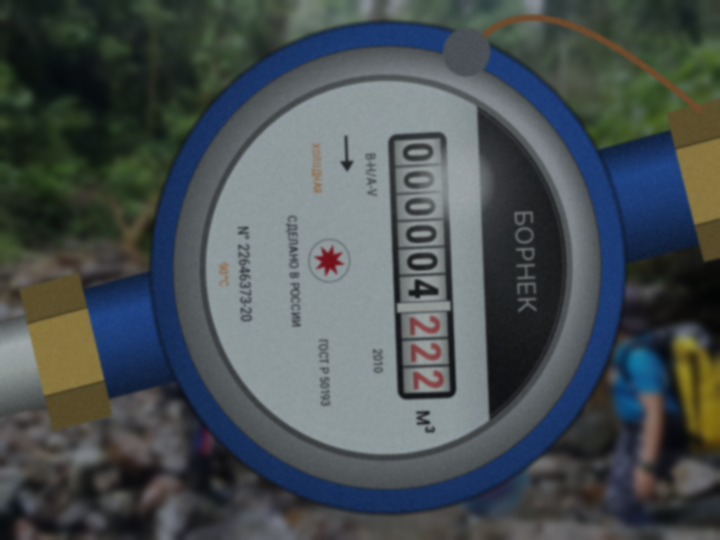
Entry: 4.222 (m³)
